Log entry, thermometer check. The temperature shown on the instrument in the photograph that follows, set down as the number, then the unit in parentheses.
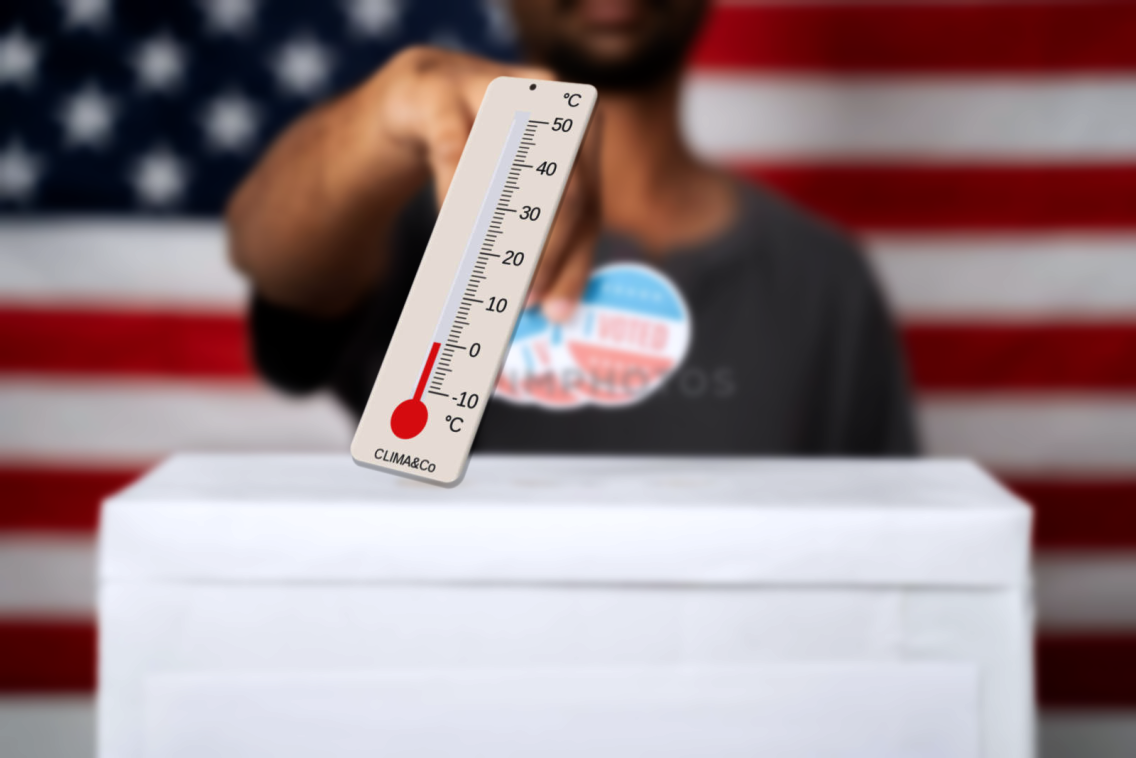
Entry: 0 (°C)
